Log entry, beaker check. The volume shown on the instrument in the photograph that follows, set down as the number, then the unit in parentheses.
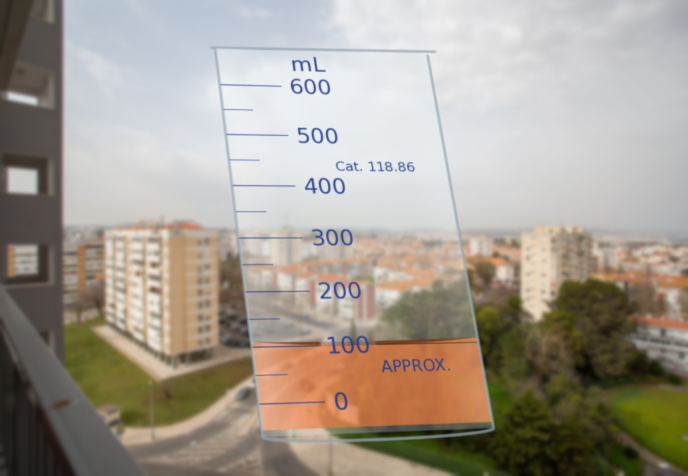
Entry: 100 (mL)
